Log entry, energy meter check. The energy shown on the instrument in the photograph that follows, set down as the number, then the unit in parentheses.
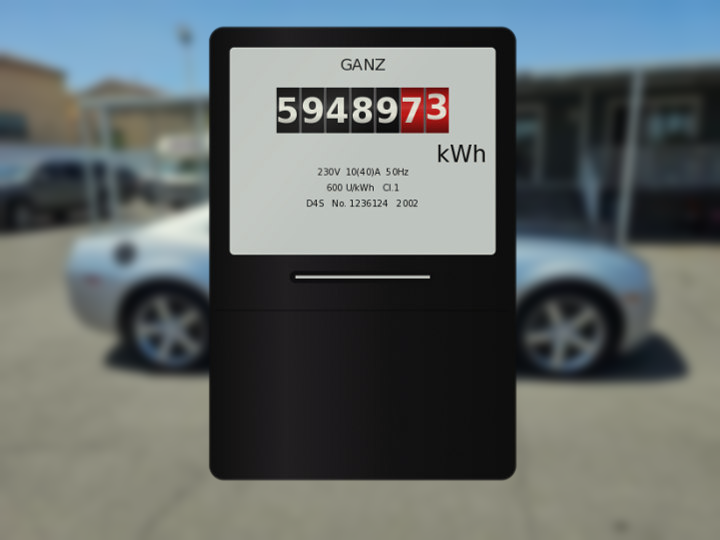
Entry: 59489.73 (kWh)
